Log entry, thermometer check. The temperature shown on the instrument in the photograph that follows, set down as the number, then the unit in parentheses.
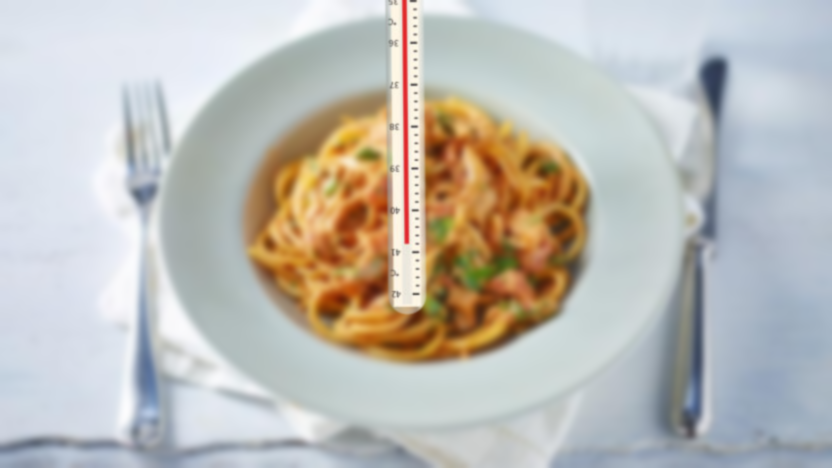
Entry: 40.8 (°C)
